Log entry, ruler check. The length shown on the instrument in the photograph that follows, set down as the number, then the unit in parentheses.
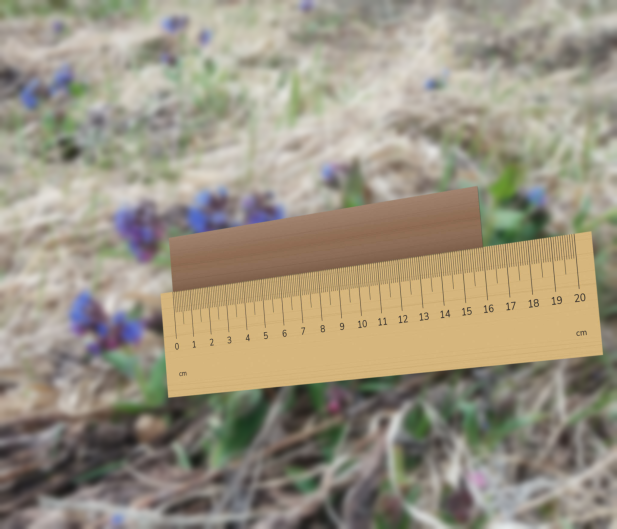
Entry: 16 (cm)
